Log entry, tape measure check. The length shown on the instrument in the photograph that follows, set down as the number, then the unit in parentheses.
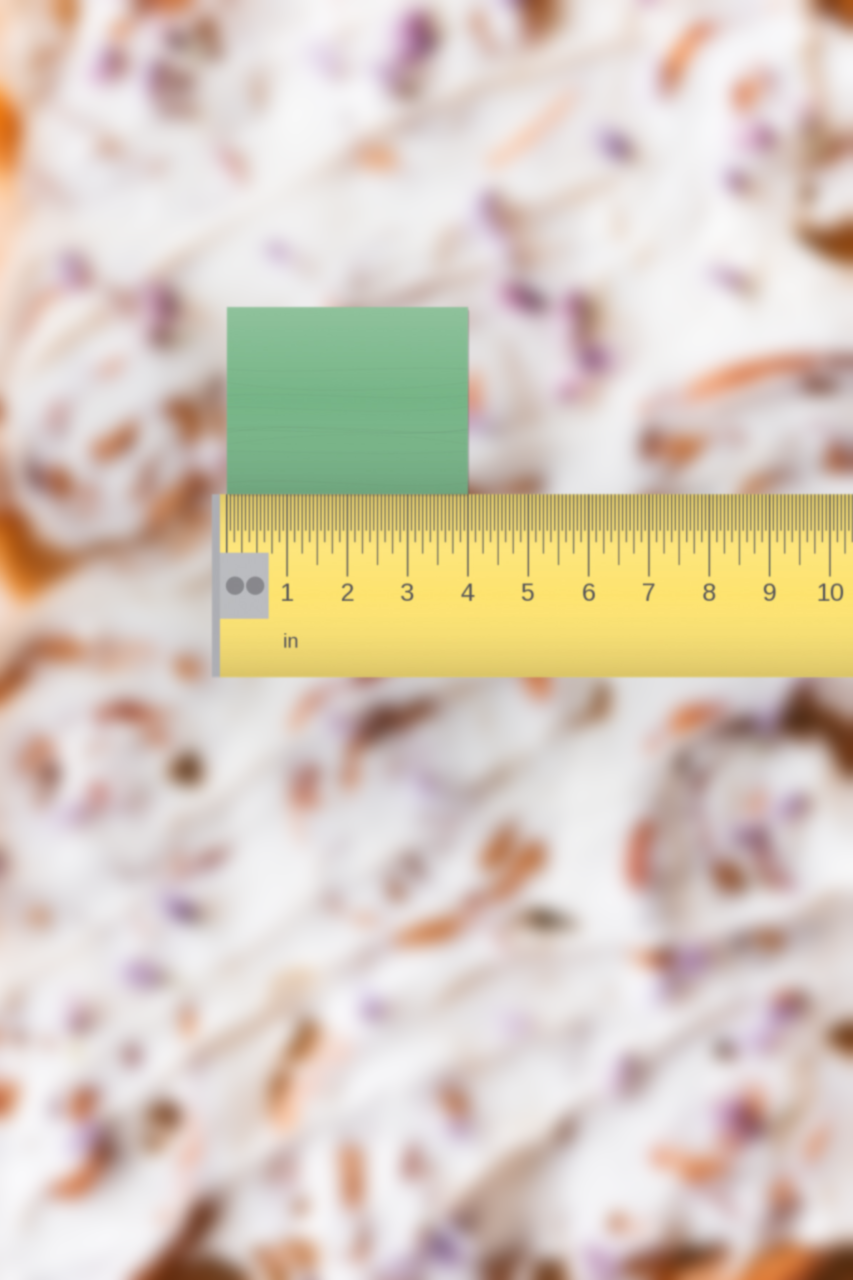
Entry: 4 (in)
